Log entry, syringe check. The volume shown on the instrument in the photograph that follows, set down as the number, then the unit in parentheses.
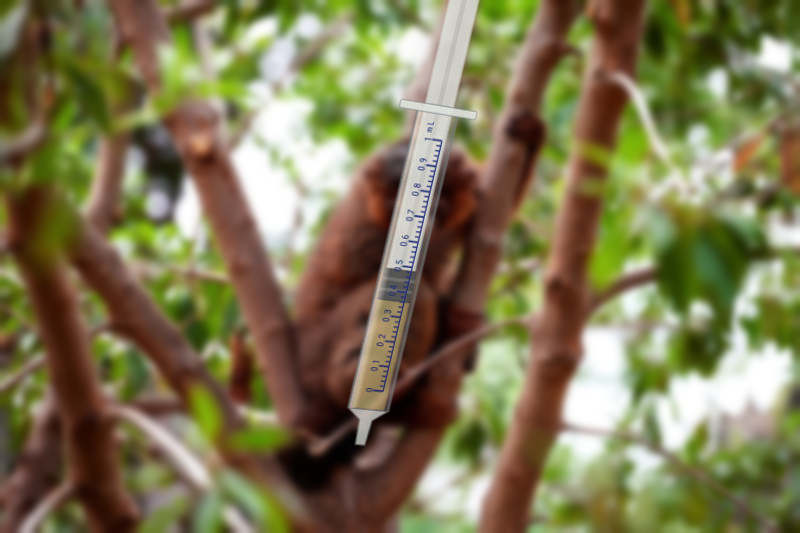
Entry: 0.36 (mL)
